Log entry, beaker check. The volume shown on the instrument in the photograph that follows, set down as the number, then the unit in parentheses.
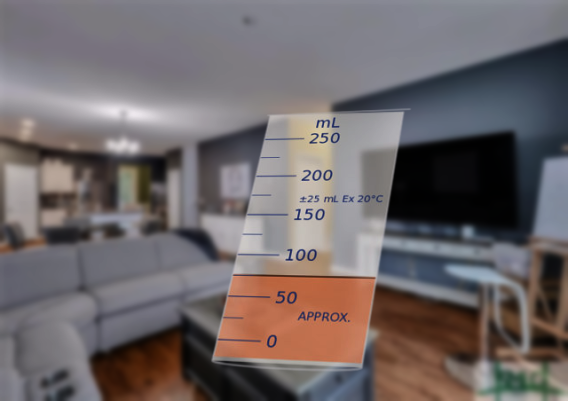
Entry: 75 (mL)
